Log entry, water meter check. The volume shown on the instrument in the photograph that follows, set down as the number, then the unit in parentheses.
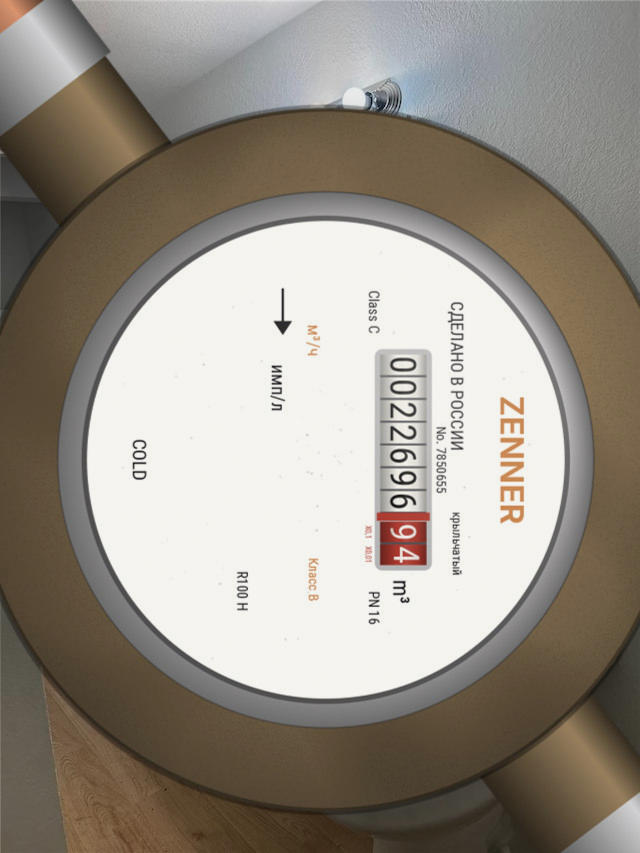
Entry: 22696.94 (m³)
